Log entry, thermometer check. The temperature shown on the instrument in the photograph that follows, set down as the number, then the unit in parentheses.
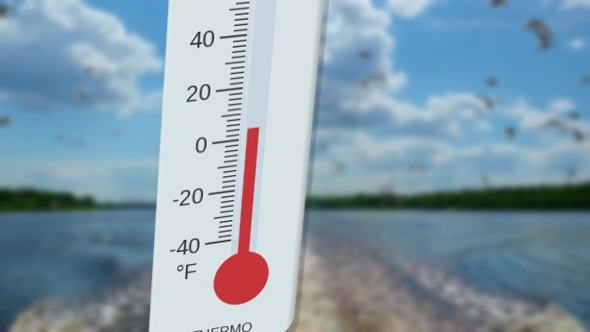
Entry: 4 (°F)
